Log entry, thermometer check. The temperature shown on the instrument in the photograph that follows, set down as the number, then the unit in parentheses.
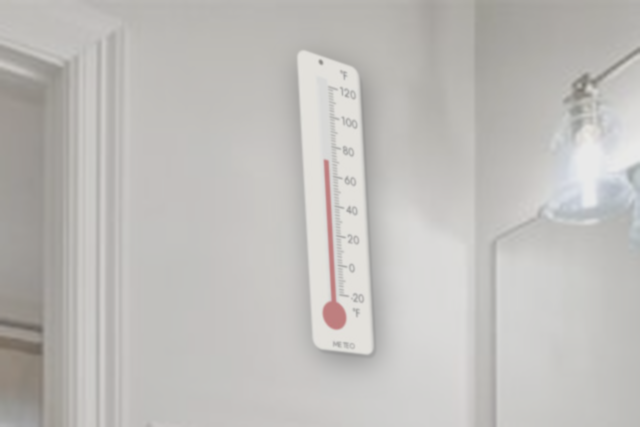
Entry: 70 (°F)
